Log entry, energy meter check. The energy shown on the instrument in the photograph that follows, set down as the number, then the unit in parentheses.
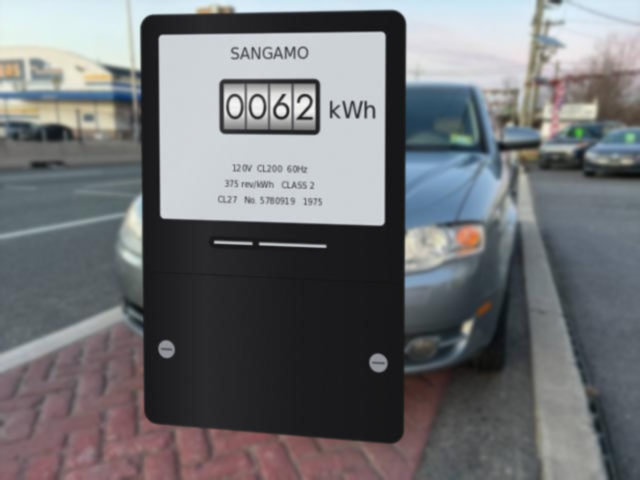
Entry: 62 (kWh)
